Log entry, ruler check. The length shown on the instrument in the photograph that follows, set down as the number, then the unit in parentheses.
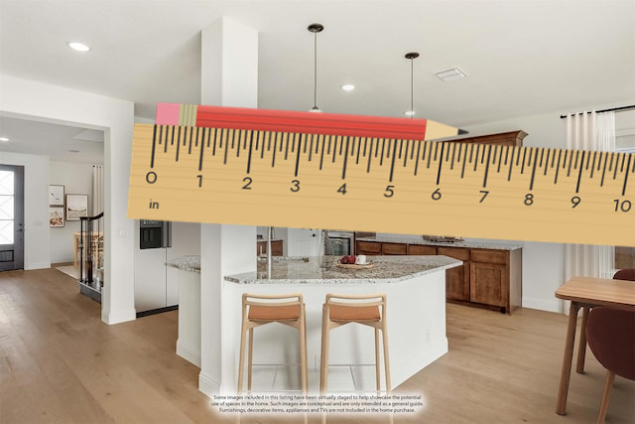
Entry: 6.5 (in)
